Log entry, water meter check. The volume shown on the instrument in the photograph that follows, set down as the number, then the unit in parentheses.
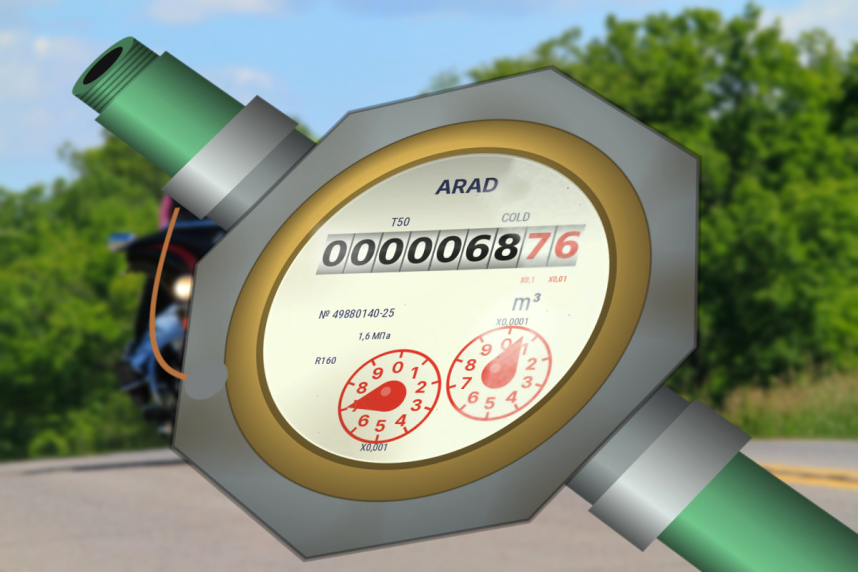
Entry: 68.7670 (m³)
